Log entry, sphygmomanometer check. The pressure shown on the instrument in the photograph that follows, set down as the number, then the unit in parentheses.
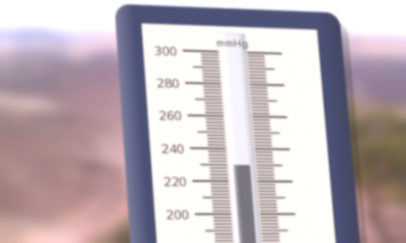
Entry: 230 (mmHg)
